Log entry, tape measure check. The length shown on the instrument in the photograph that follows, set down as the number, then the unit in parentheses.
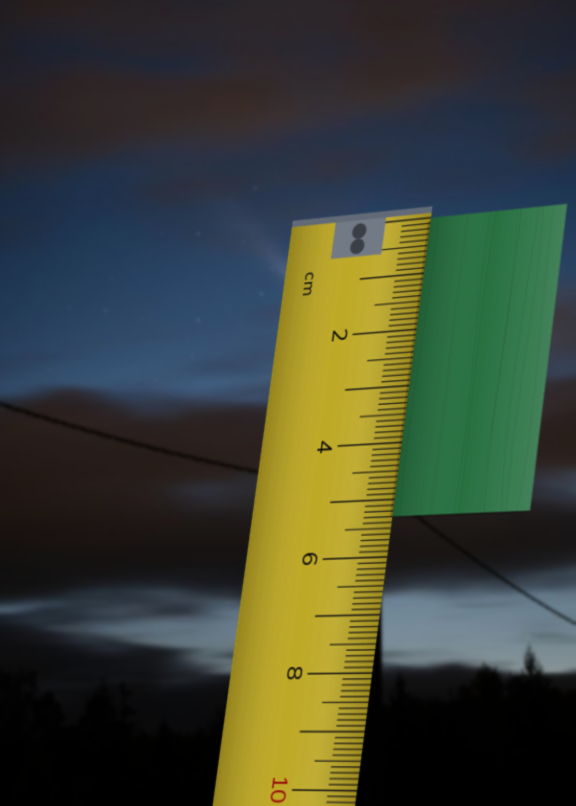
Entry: 5.3 (cm)
